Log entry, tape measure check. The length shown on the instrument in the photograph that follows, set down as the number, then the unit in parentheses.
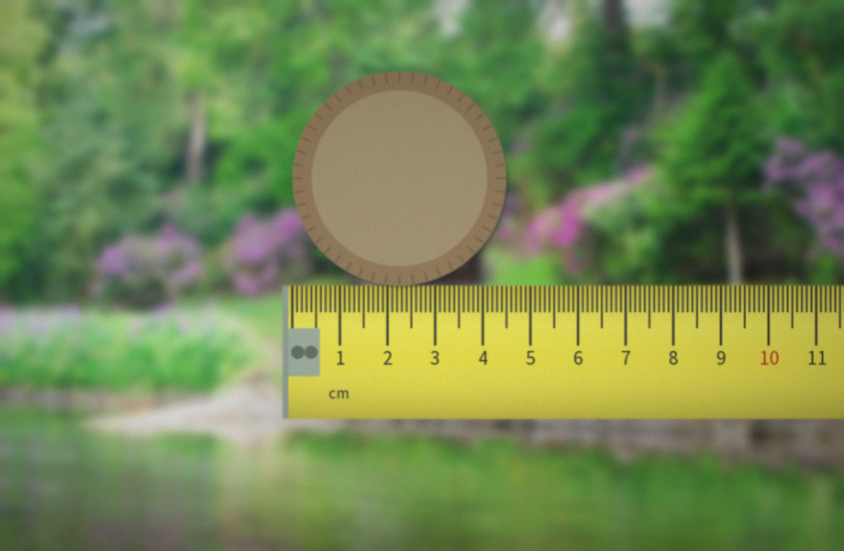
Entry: 4.5 (cm)
